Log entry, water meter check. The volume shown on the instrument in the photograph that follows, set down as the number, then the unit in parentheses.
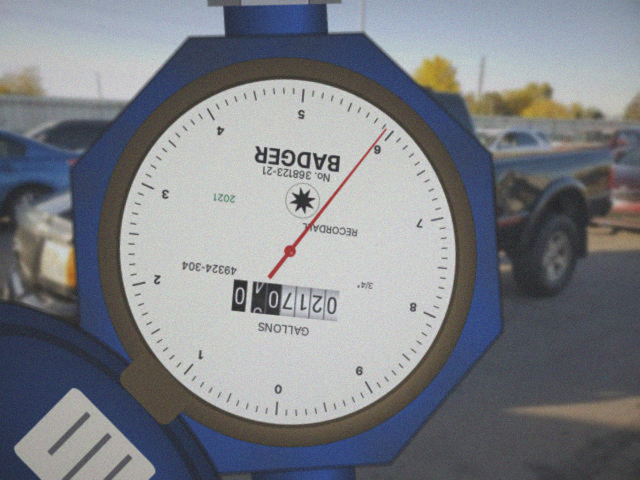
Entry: 217035.9 (gal)
